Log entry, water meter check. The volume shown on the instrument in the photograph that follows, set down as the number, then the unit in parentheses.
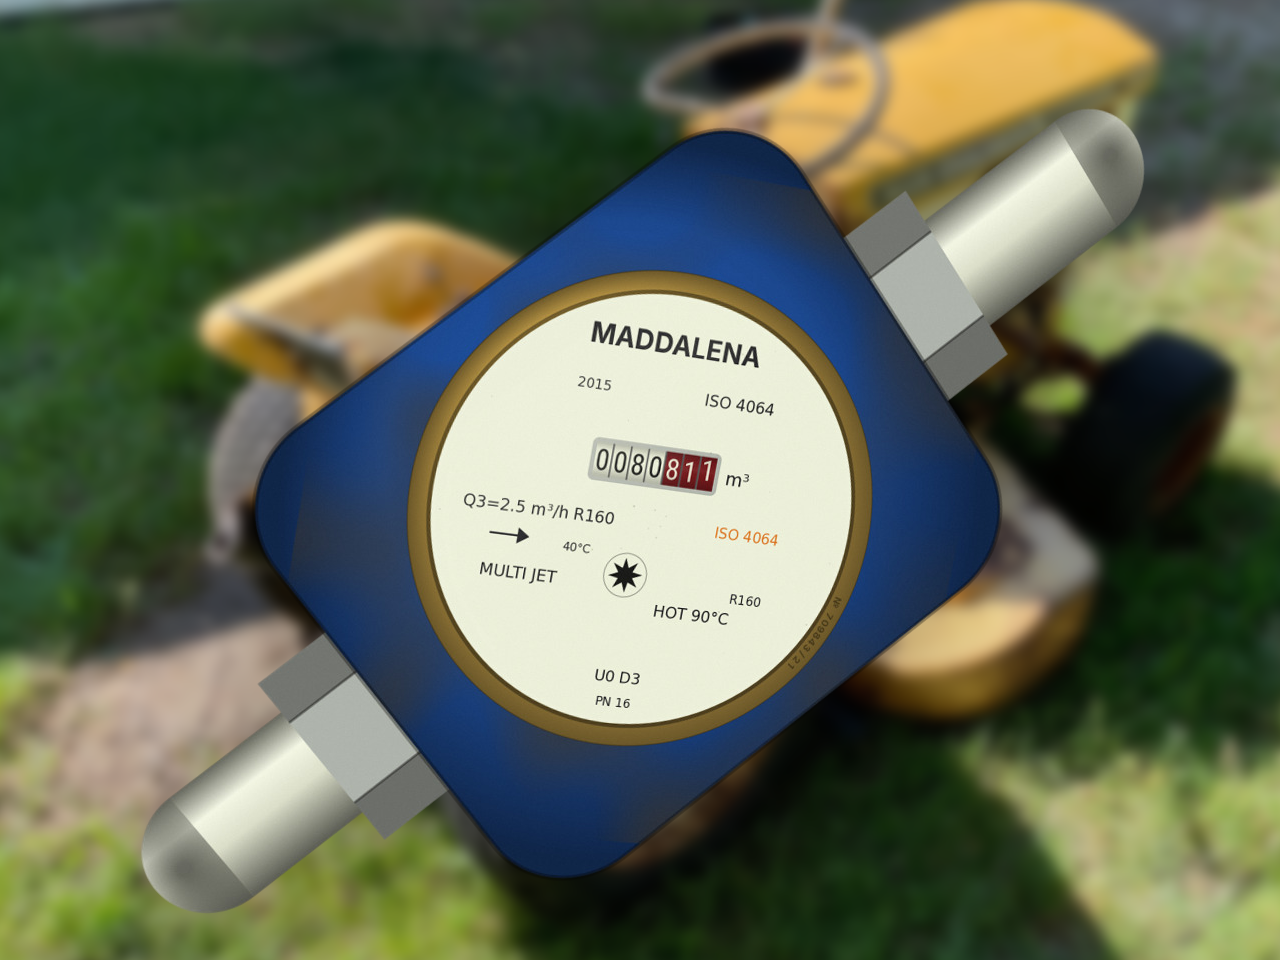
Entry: 80.811 (m³)
